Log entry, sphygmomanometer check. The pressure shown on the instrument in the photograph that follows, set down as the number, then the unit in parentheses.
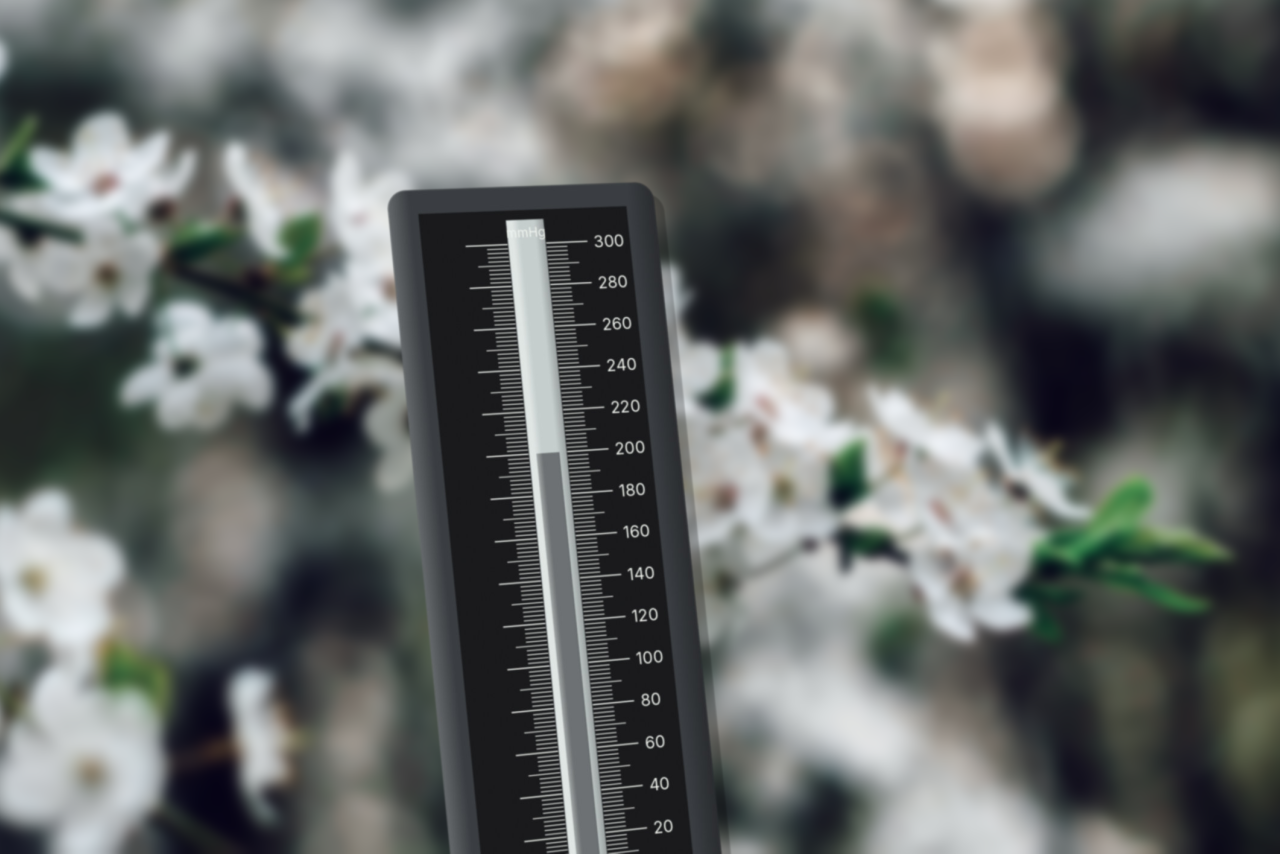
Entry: 200 (mmHg)
